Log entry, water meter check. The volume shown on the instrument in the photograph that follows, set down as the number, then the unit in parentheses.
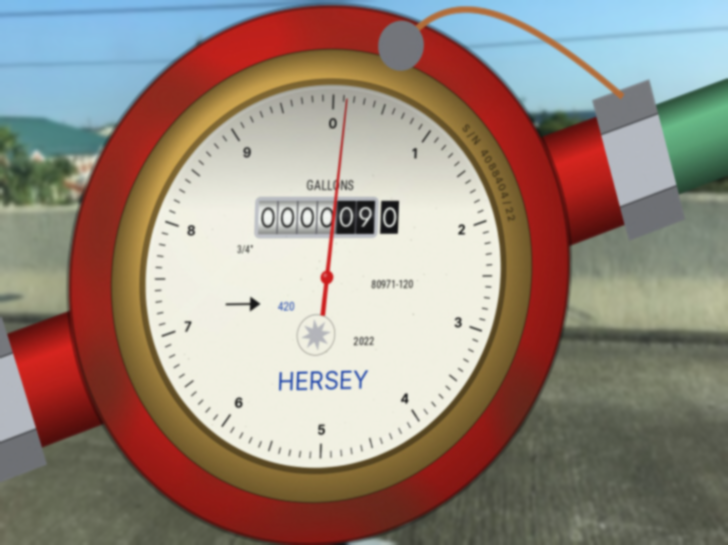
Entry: 90.1 (gal)
